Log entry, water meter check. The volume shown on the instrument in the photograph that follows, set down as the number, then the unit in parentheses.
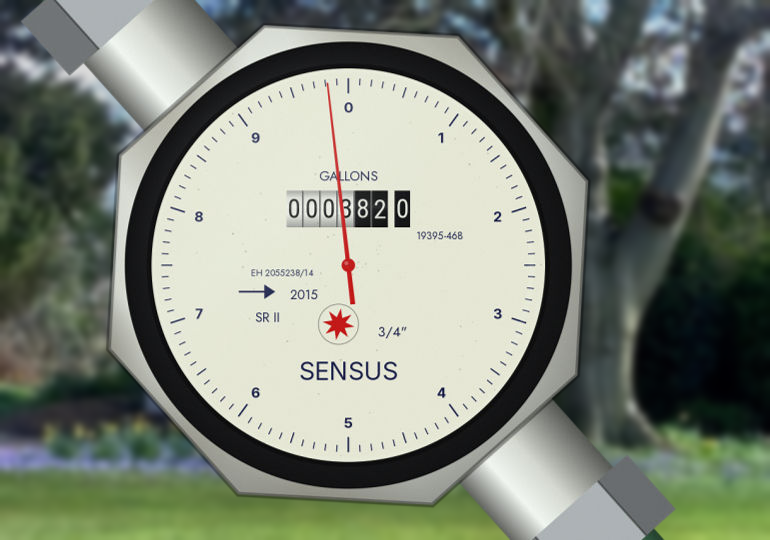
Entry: 3819.8 (gal)
